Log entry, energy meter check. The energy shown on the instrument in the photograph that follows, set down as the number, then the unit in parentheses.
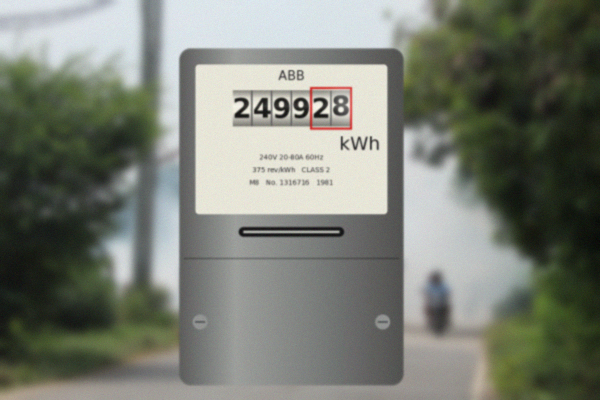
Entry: 2499.28 (kWh)
